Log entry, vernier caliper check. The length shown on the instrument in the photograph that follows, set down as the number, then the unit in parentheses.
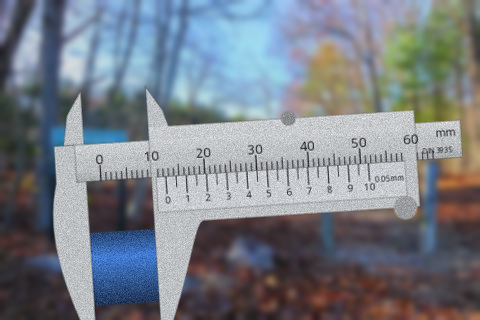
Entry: 12.5 (mm)
